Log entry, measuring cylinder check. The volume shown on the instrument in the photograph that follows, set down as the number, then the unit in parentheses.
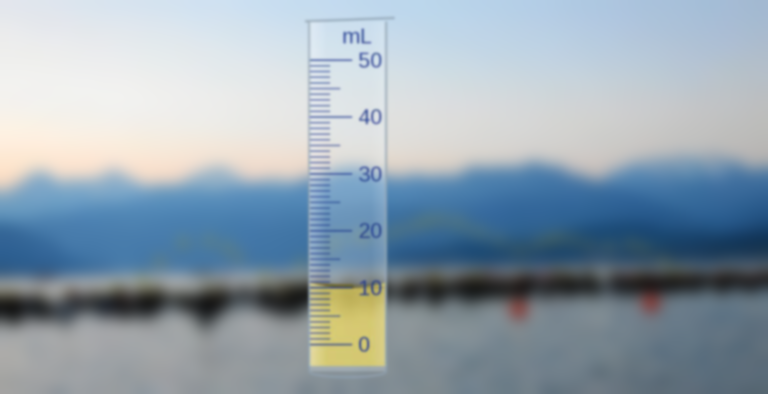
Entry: 10 (mL)
